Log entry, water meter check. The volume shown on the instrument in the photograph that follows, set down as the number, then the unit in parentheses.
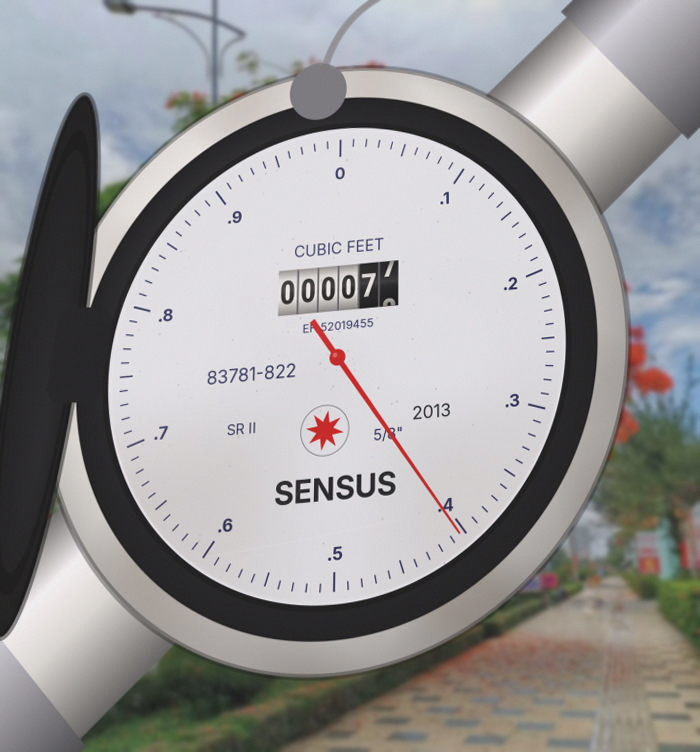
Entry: 77.40 (ft³)
